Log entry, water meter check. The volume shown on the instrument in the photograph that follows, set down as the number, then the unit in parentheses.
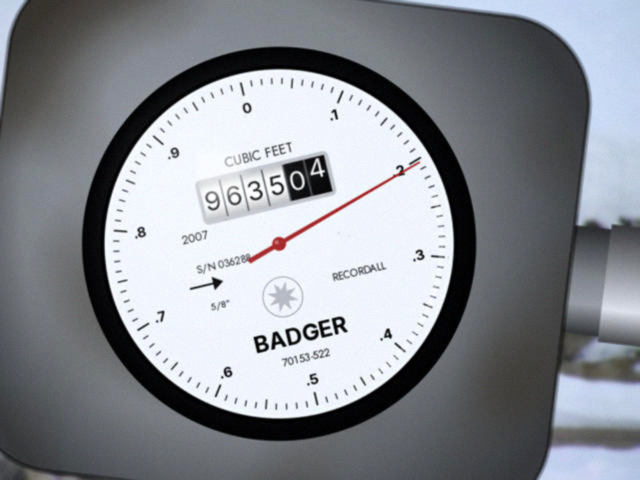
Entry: 963504.20 (ft³)
